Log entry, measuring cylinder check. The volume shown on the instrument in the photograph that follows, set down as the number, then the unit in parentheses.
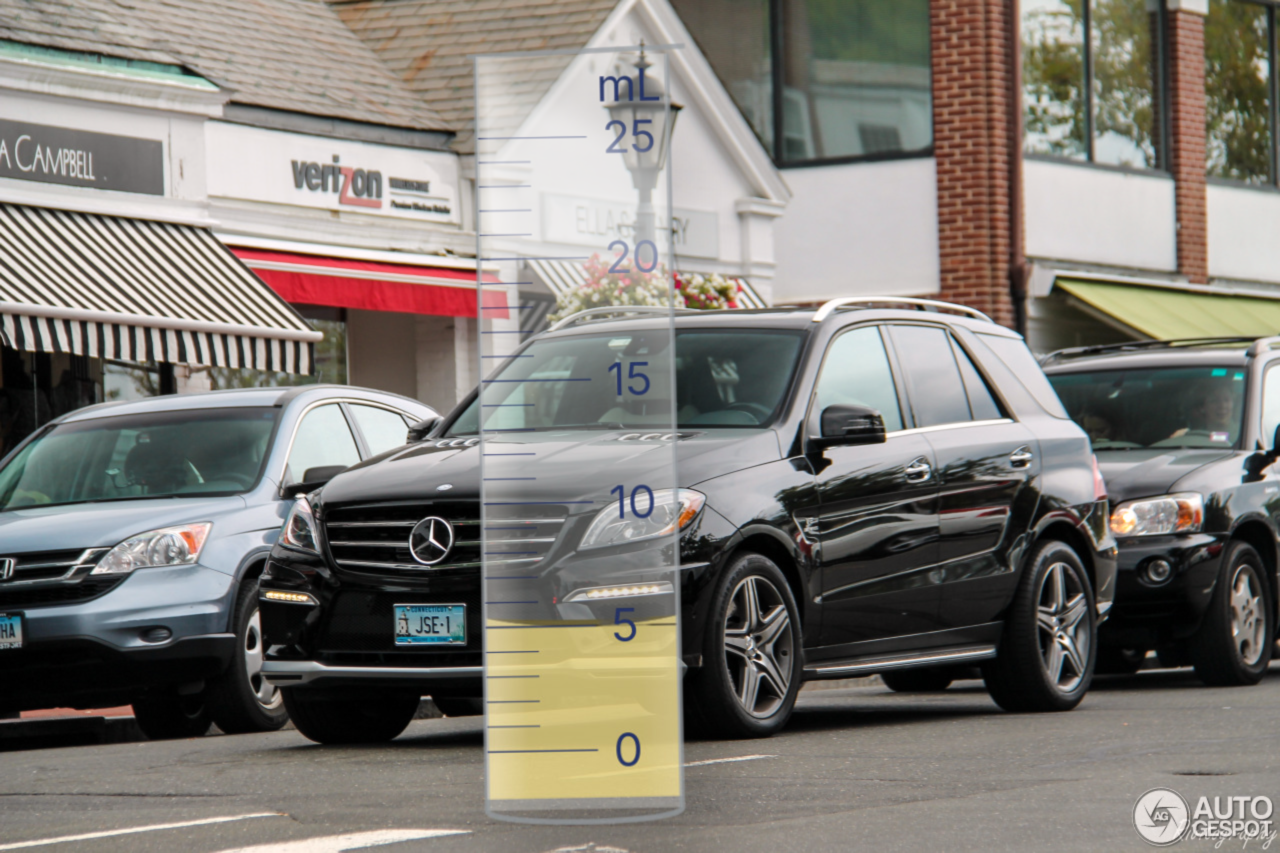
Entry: 5 (mL)
